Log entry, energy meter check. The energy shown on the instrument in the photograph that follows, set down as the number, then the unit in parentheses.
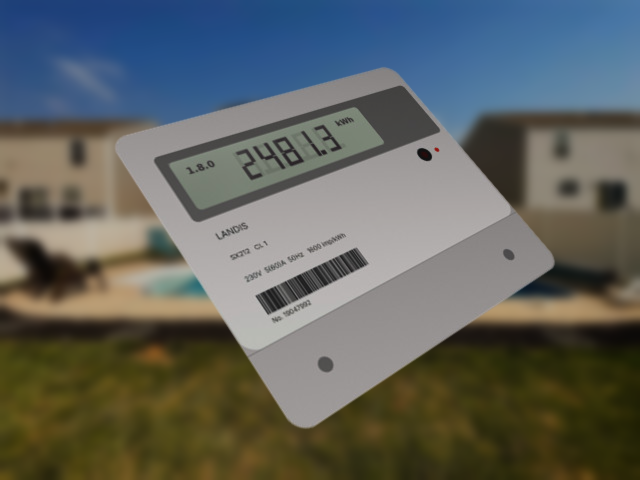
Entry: 2481.3 (kWh)
